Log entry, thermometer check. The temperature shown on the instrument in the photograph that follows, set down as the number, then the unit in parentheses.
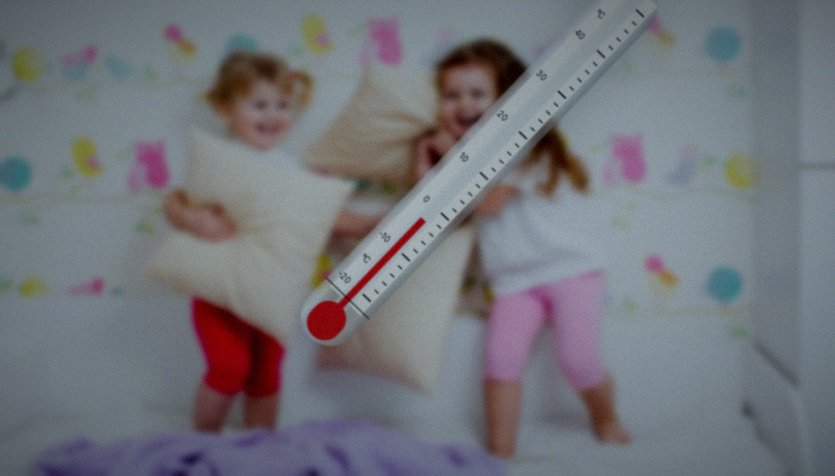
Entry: -3 (°C)
